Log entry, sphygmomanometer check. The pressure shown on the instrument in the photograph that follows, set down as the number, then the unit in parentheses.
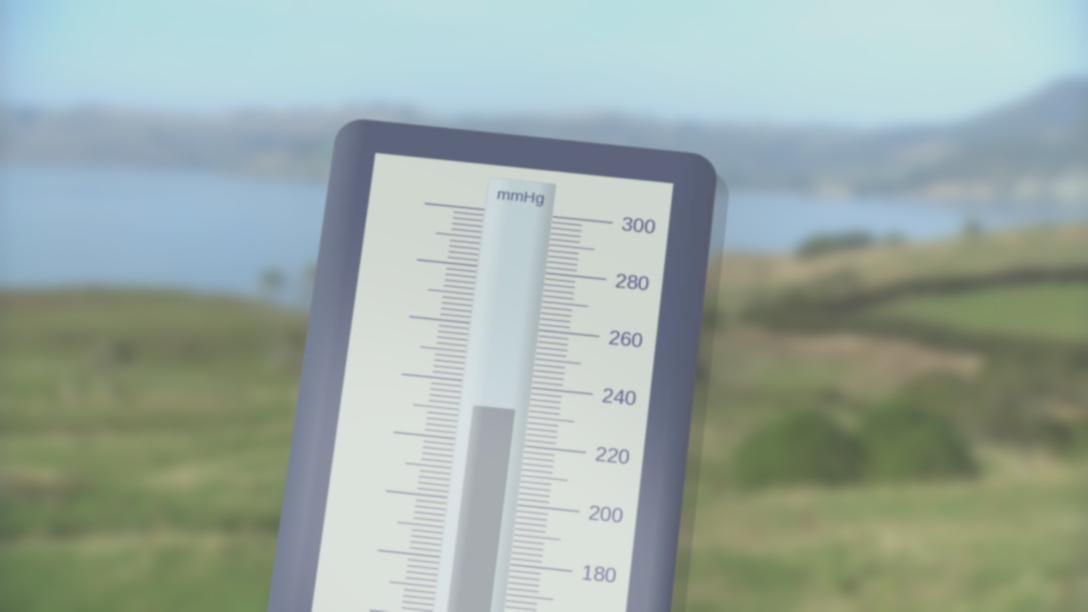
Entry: 232 (mmHg)
